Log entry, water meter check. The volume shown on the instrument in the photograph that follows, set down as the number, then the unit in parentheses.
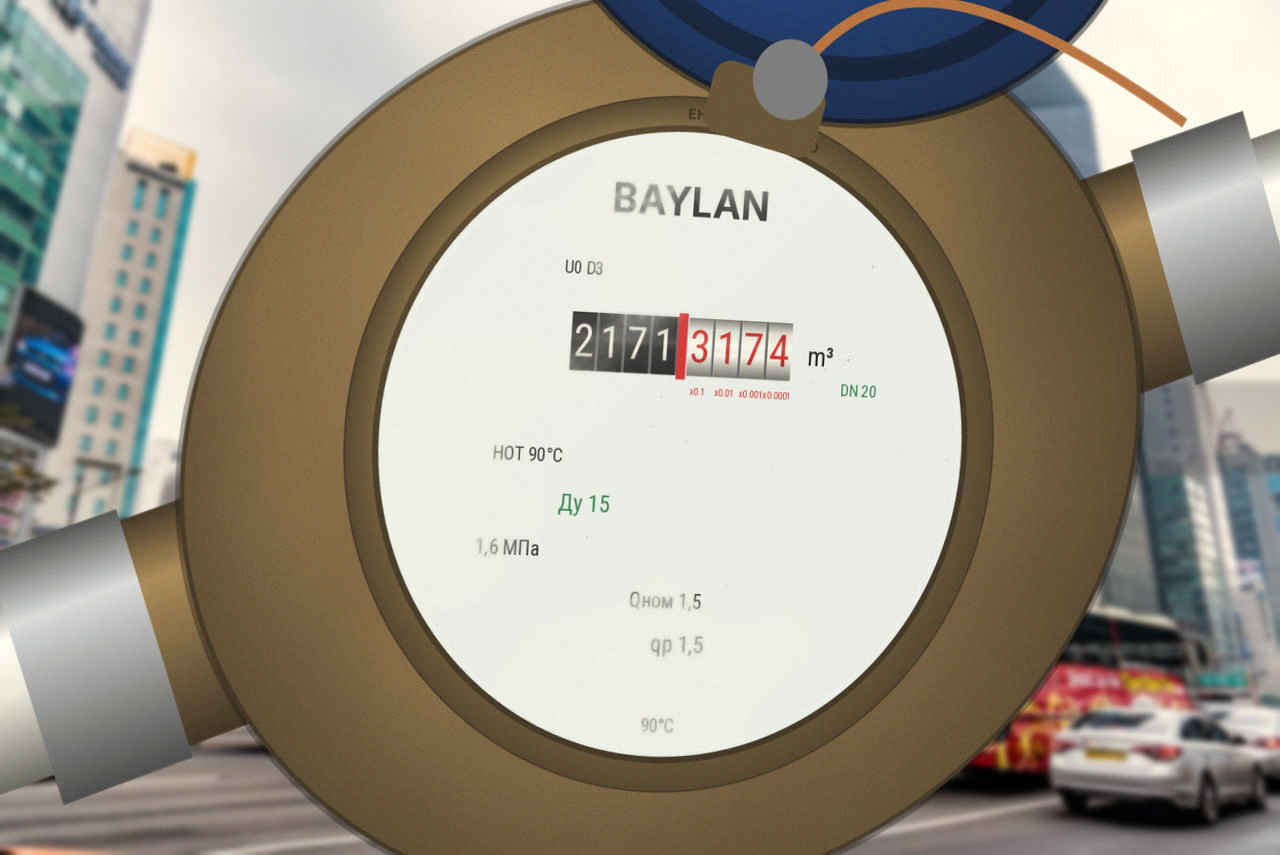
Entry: 2171.3174 (m³)
